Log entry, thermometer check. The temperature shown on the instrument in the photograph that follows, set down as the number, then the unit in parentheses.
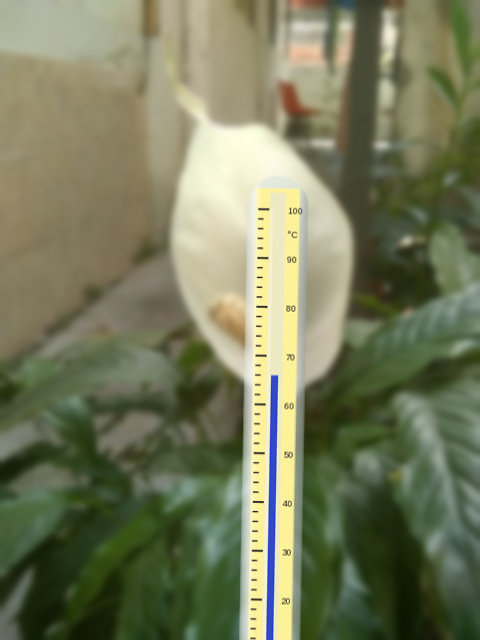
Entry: 66 (°C)
